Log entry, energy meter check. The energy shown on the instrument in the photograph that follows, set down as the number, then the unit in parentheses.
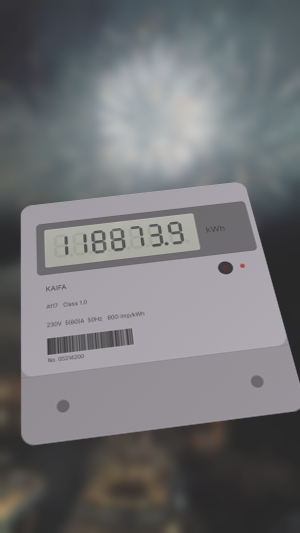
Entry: 118873.9 (kWh)
